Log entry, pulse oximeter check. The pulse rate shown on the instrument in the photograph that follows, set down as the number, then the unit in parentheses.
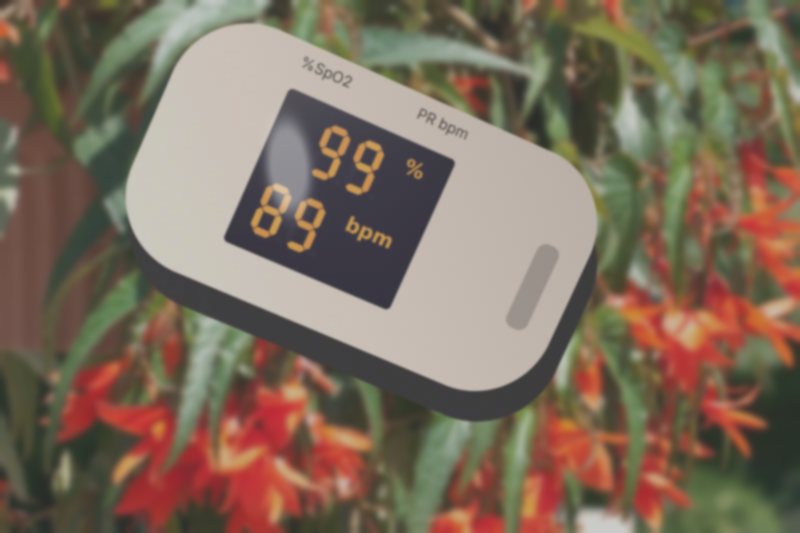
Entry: 89 (bpm)
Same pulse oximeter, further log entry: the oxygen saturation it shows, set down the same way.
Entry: 99 (%)
